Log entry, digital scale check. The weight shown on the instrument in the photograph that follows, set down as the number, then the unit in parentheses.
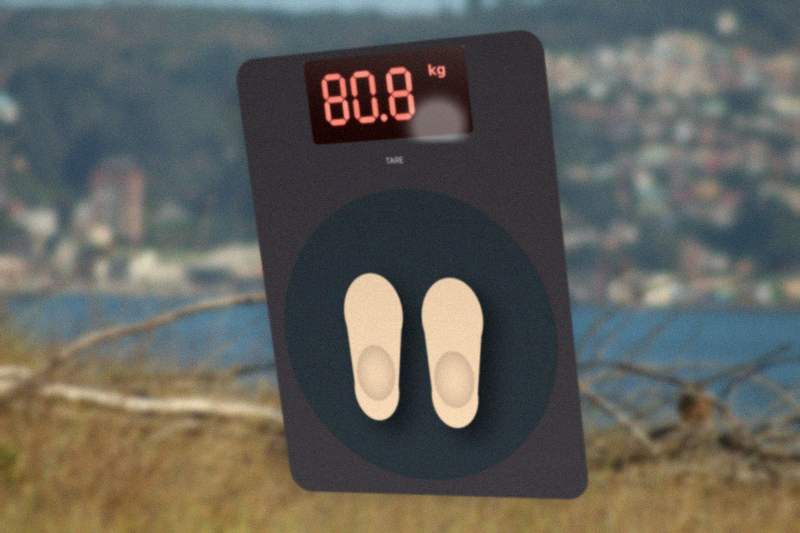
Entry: 80.8 (kg)
